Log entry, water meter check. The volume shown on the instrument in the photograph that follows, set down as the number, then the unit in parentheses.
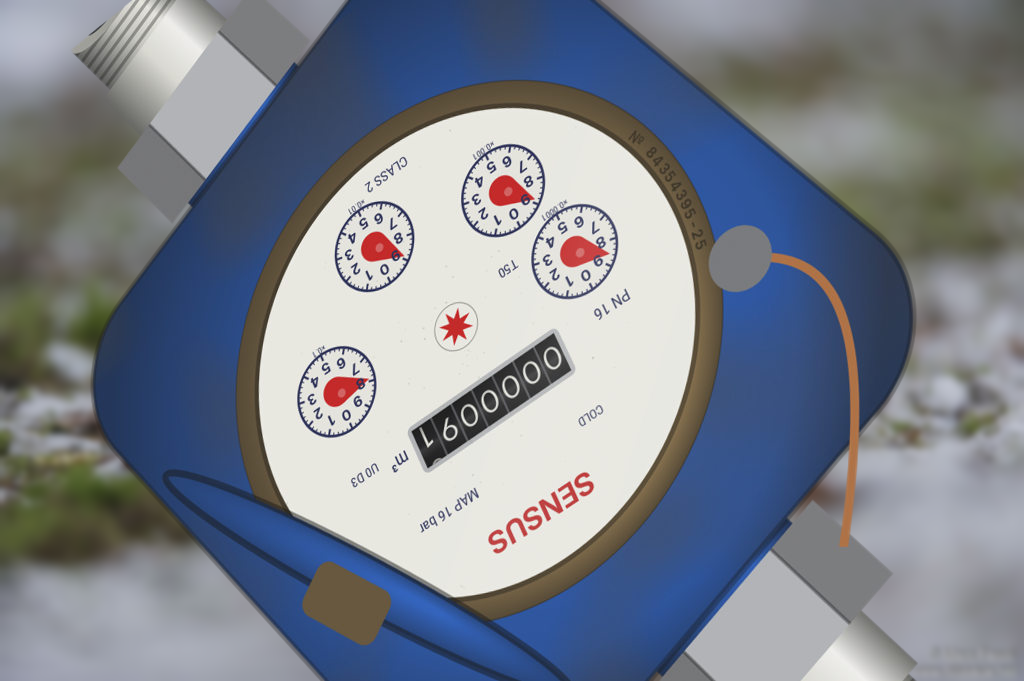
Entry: 90.7888 (m³)
